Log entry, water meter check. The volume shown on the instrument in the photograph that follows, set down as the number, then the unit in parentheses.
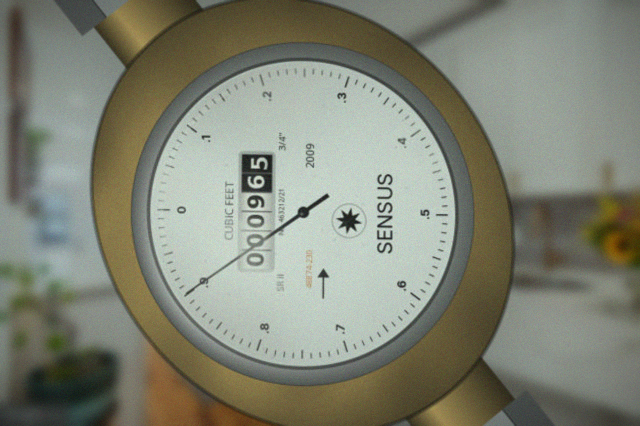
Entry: 964.90 (ft³)
